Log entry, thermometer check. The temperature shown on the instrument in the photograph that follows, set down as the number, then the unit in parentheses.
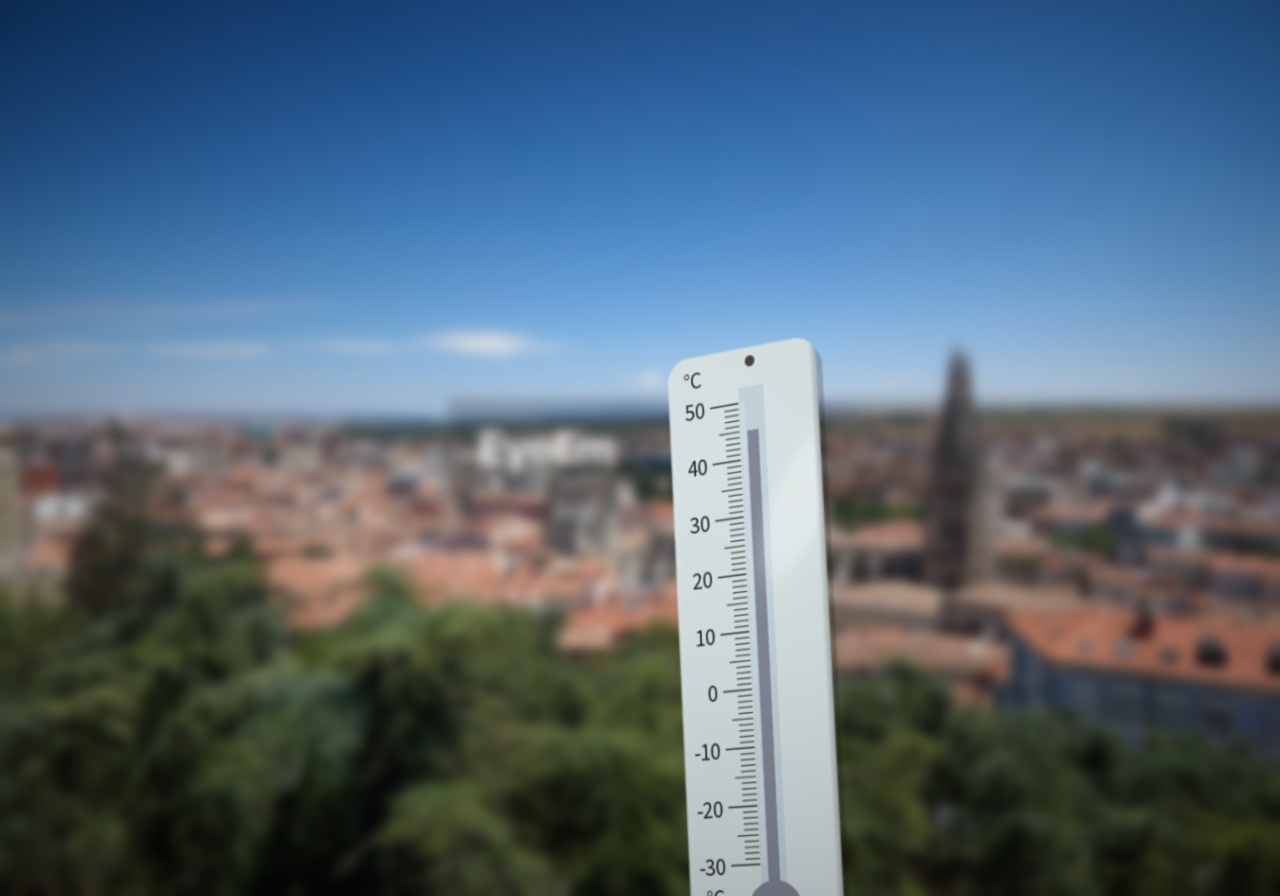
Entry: 45 (°C)
